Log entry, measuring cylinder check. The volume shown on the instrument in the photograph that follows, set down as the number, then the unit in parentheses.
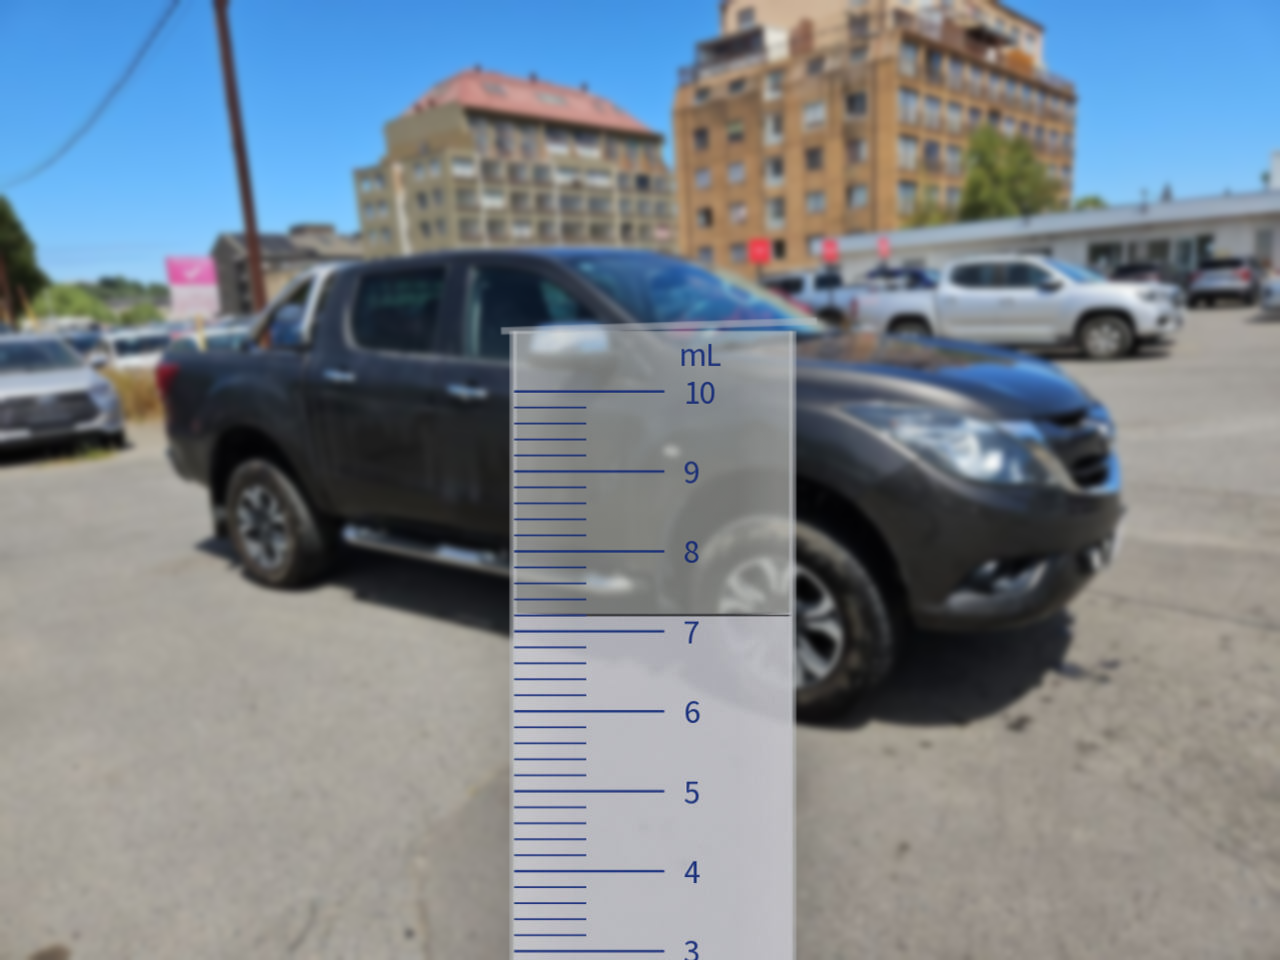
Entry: 7.2 (mL)
